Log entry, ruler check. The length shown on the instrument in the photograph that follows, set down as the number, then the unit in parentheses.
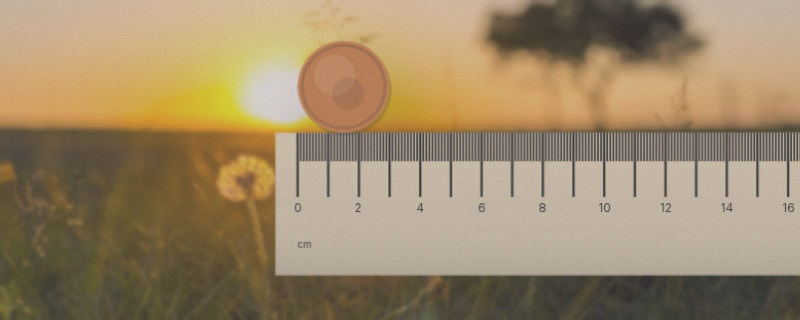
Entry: 3 (cm)
